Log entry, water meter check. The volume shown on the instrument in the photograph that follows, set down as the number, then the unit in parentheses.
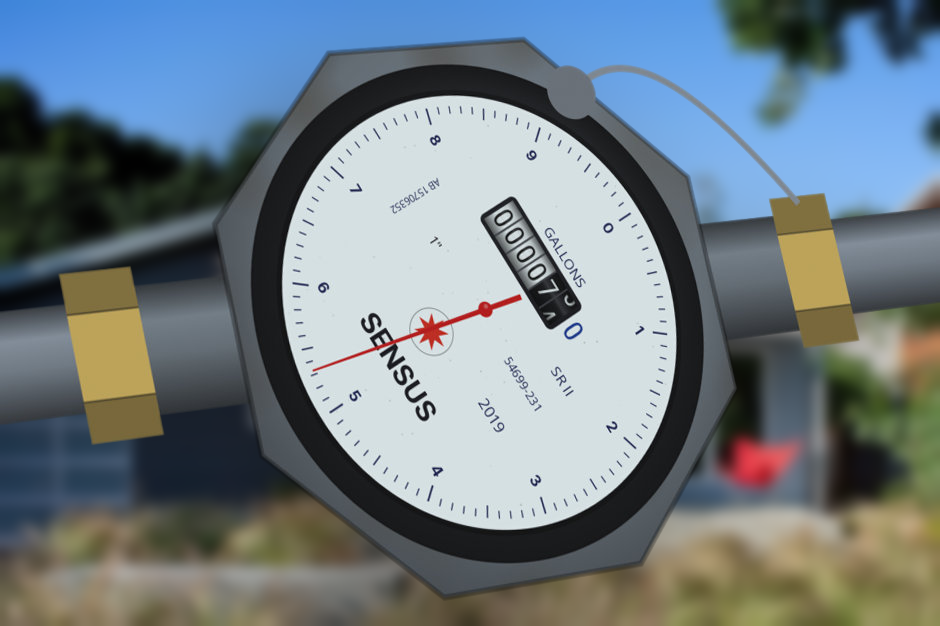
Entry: 735.3 (gal)
